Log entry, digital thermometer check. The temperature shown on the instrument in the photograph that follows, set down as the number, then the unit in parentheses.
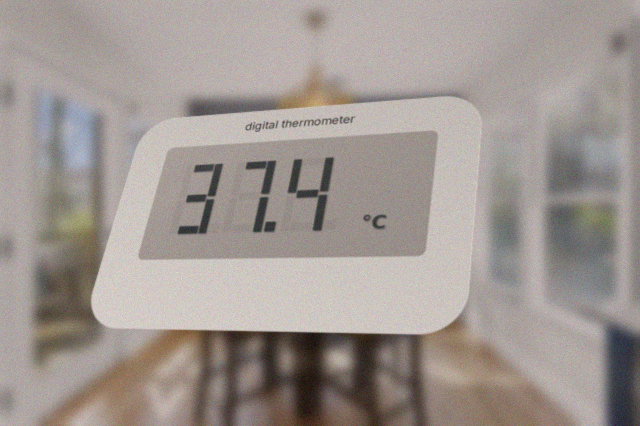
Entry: 37.4 (°C)
